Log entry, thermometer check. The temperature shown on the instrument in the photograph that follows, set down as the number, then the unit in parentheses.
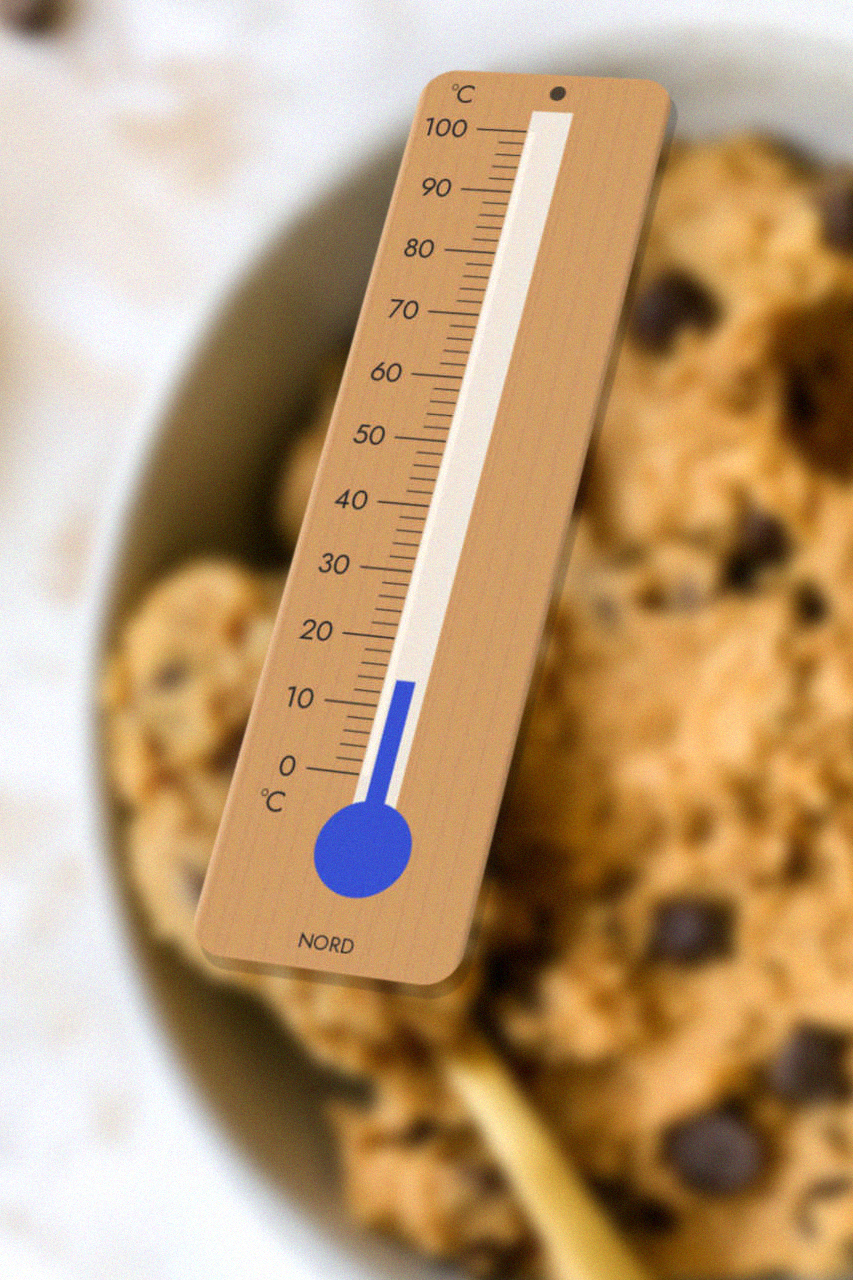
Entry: 14 (°C)
